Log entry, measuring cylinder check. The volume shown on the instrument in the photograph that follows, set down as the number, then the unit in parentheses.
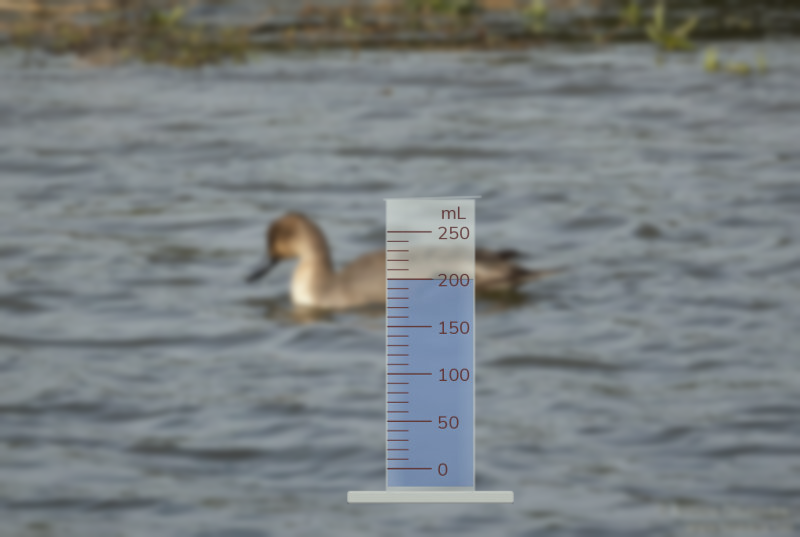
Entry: 200 (mL)
